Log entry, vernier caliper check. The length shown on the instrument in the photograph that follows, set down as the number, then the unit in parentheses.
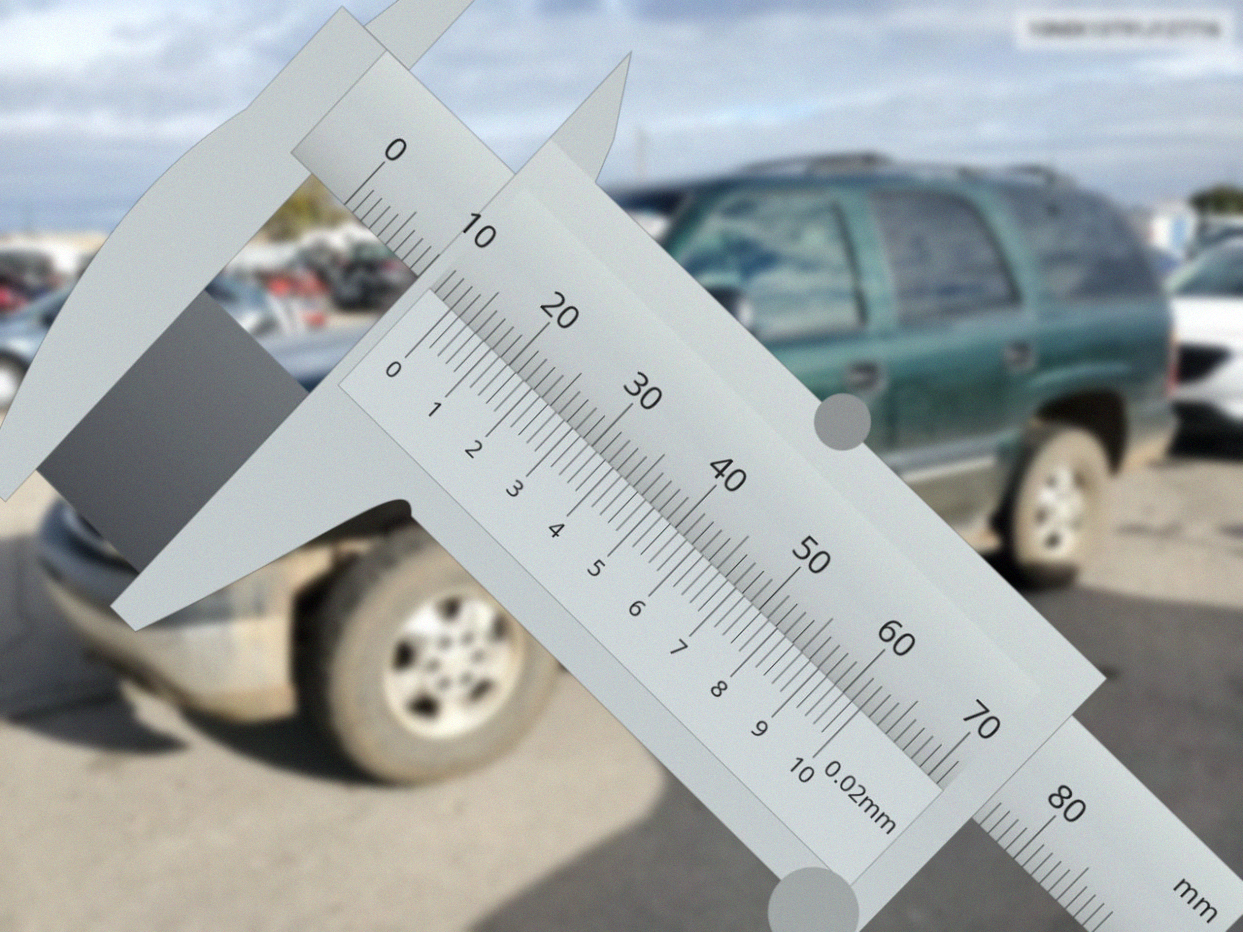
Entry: 13.0 (mm)
